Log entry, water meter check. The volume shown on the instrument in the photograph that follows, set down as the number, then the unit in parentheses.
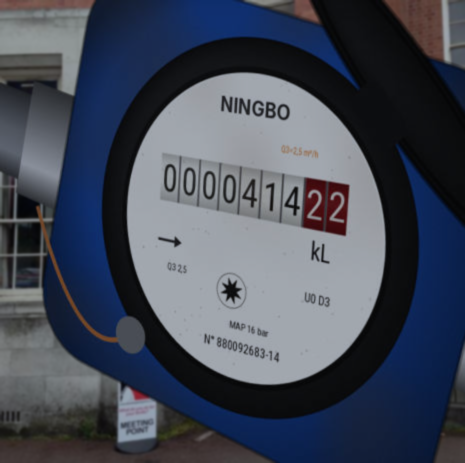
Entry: 414.22 (kL)
